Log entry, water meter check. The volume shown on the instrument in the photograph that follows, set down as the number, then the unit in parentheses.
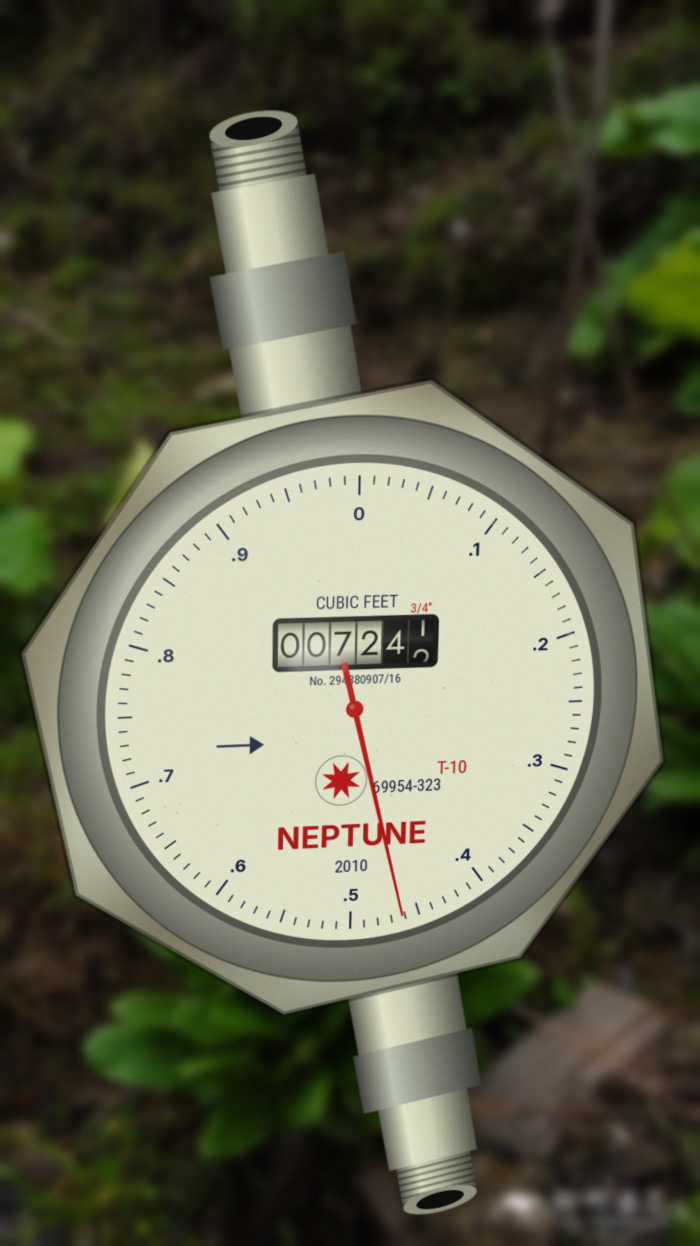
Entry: 7241.46 (ft³)
